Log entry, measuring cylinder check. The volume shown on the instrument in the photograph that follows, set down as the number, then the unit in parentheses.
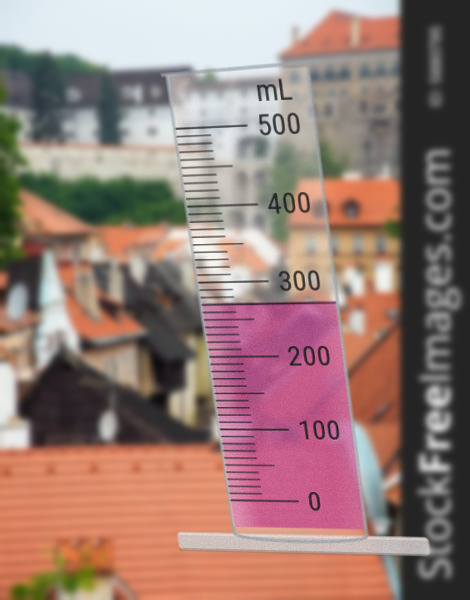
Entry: 270 (mL)
